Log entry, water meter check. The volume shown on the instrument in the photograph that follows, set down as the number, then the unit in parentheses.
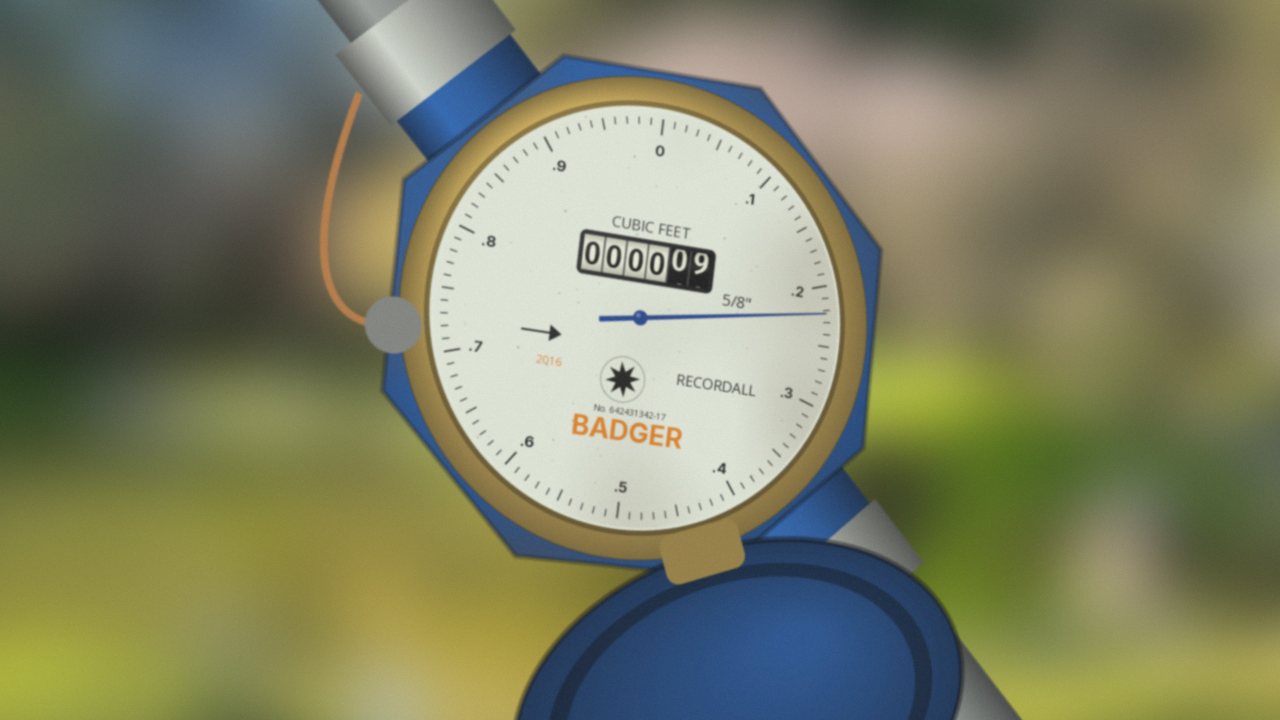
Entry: 9.22 (ft³)
